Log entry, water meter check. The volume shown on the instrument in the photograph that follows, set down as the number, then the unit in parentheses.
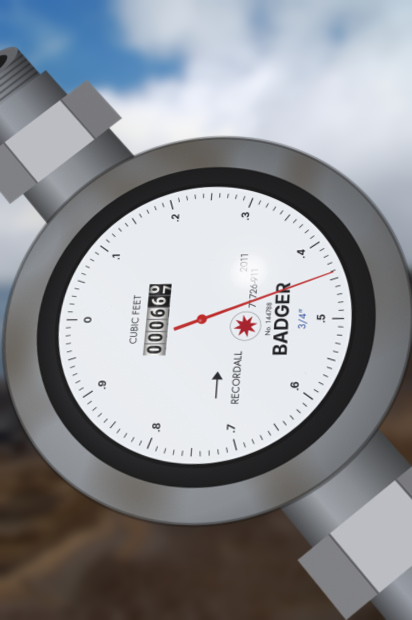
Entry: 666.44 (ft³)
